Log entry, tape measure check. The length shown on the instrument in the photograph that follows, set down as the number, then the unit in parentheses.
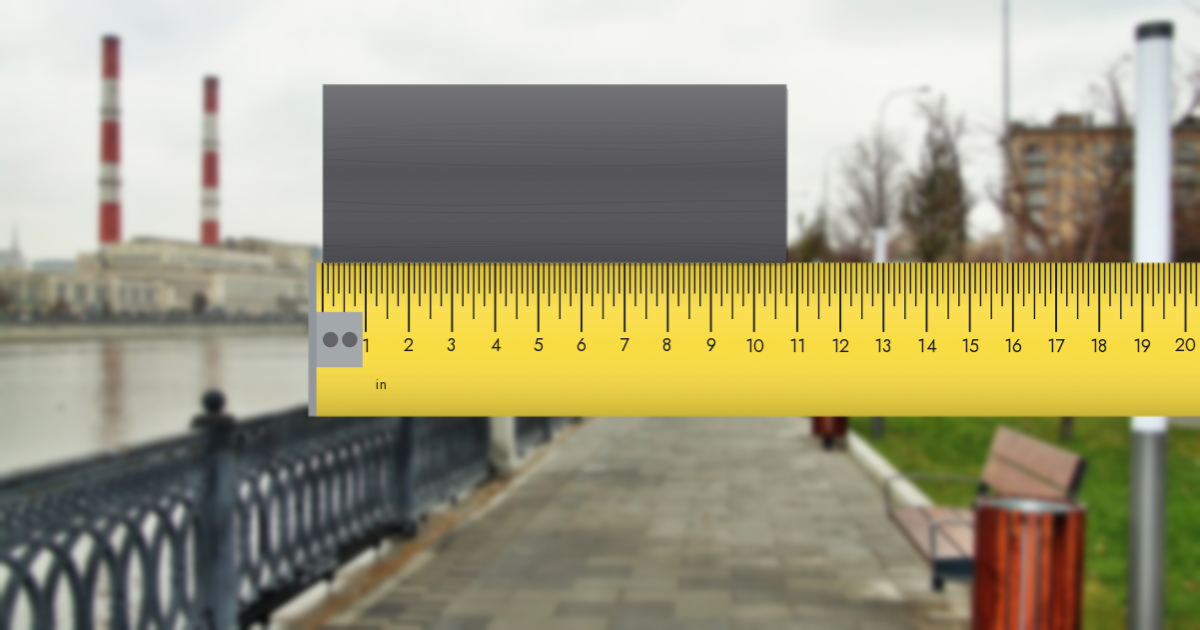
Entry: 10.75 (in)
